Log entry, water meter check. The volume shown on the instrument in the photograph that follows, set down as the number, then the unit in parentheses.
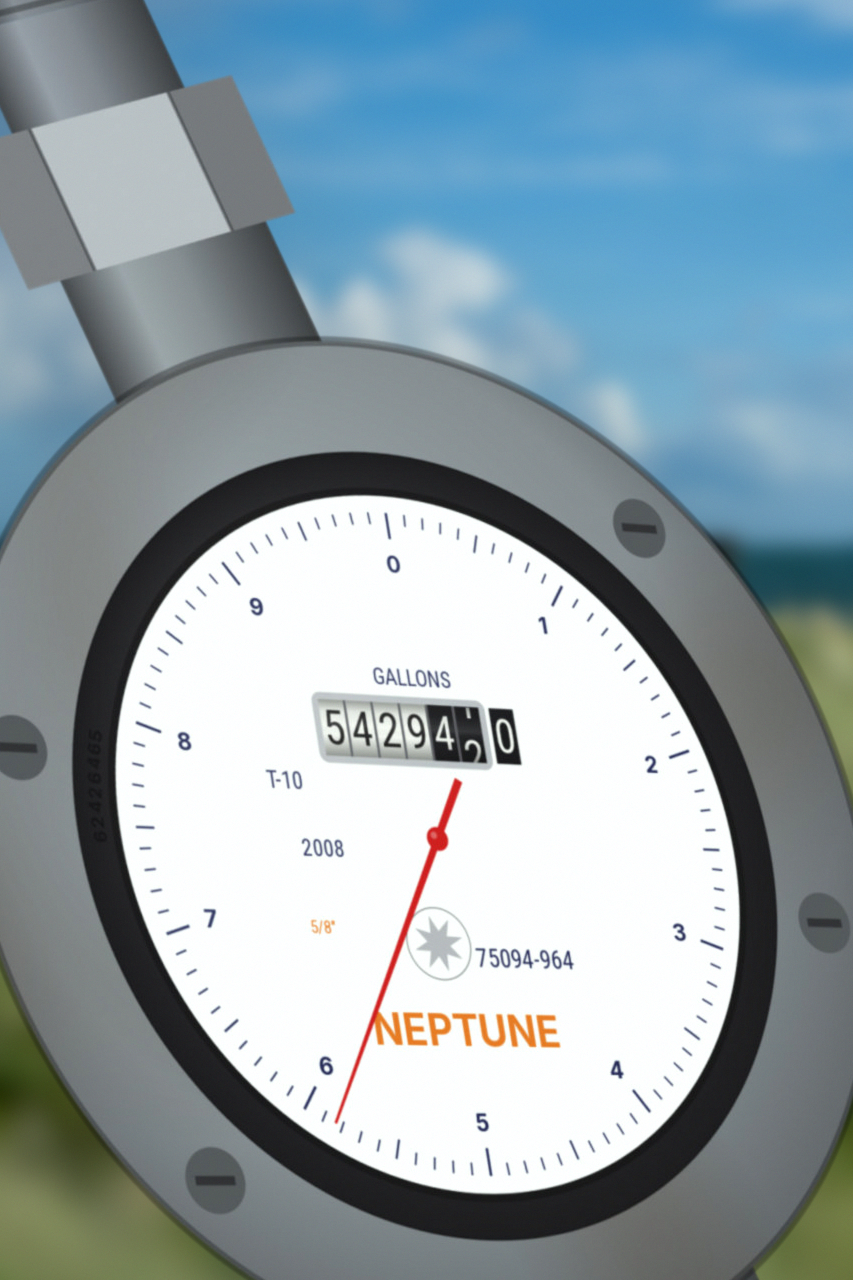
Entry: 5429415.8 (gal)
